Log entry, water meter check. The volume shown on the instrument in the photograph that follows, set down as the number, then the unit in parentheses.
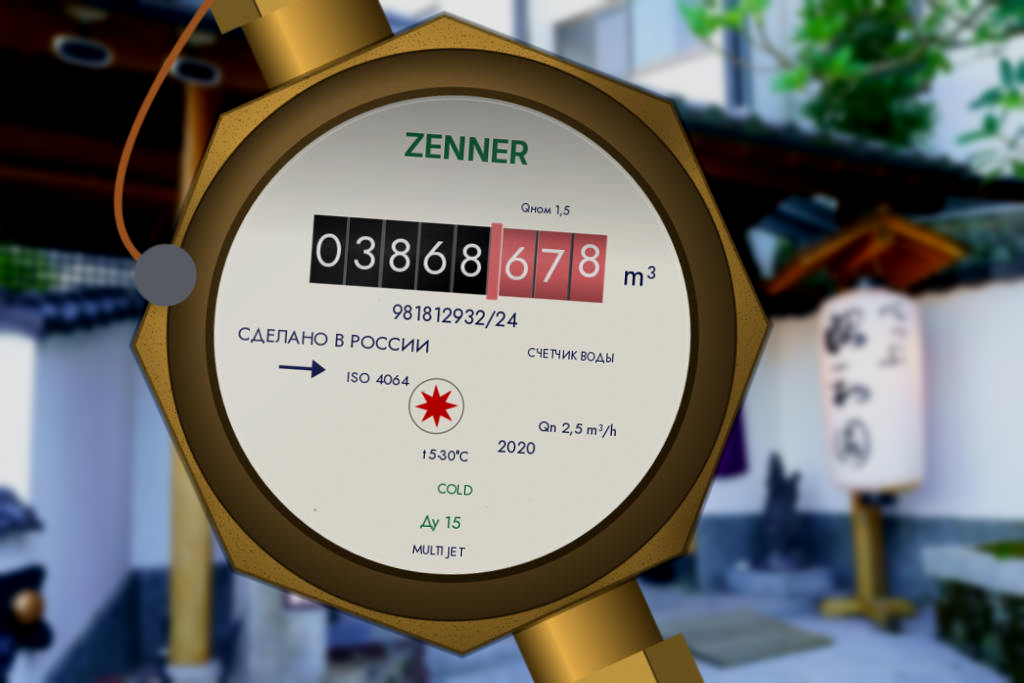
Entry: 3868.678 (m³)
